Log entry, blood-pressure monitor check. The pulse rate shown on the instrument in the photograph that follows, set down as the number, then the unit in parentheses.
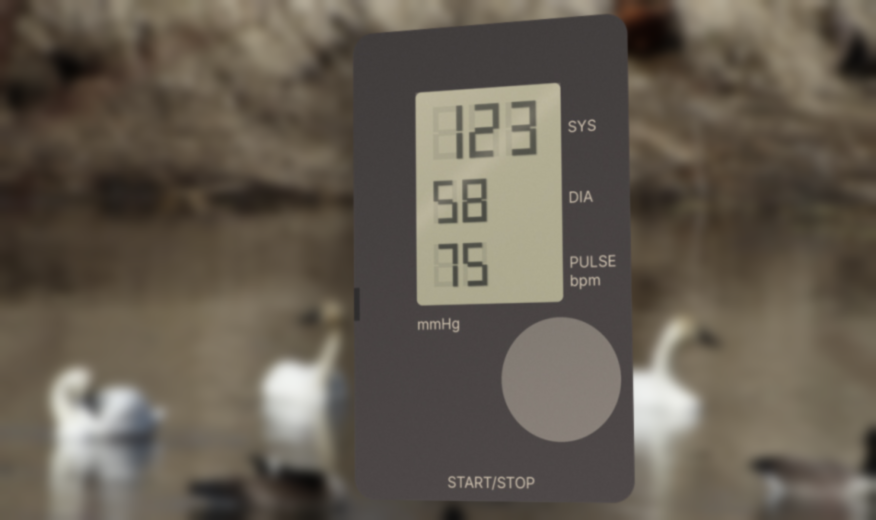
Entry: 75 (bpm)
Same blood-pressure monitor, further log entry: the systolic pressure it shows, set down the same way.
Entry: 123 (mmHg)
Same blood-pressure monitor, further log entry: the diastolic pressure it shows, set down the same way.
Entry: 58 (mmHg)
